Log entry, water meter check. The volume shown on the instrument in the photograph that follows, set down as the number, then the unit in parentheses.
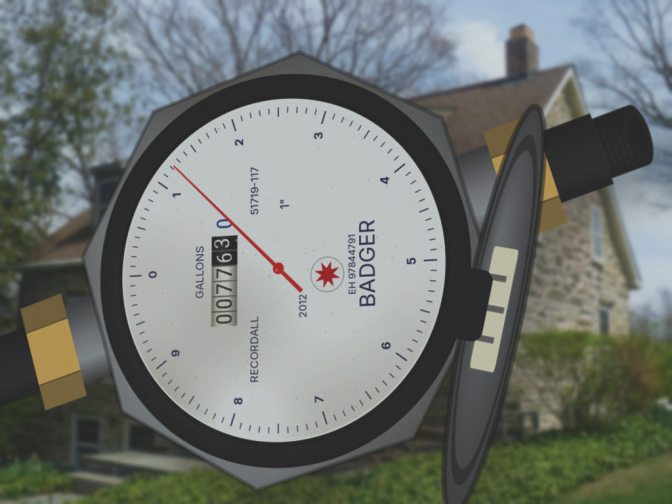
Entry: 77631.2 (gal)
